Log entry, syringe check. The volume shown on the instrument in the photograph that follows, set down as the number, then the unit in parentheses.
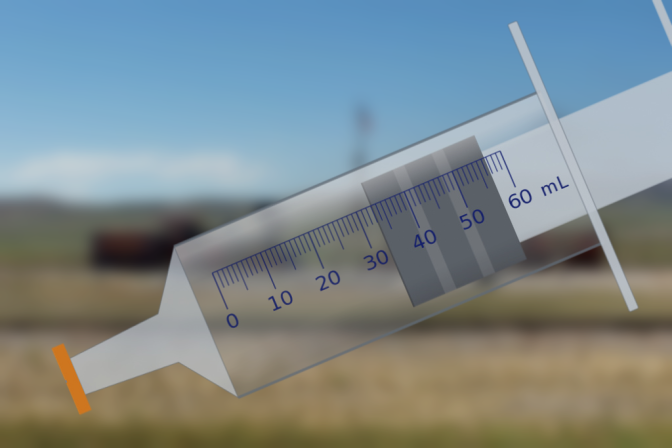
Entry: 33 (mL)
